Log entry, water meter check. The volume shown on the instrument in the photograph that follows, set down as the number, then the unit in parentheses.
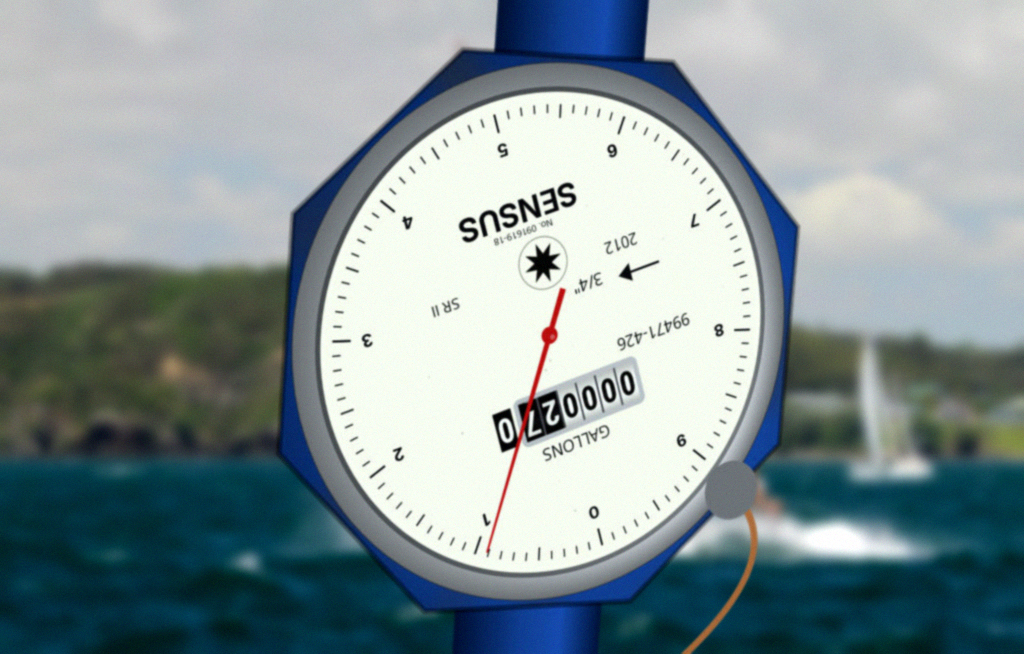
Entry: 270.9 (gal)
